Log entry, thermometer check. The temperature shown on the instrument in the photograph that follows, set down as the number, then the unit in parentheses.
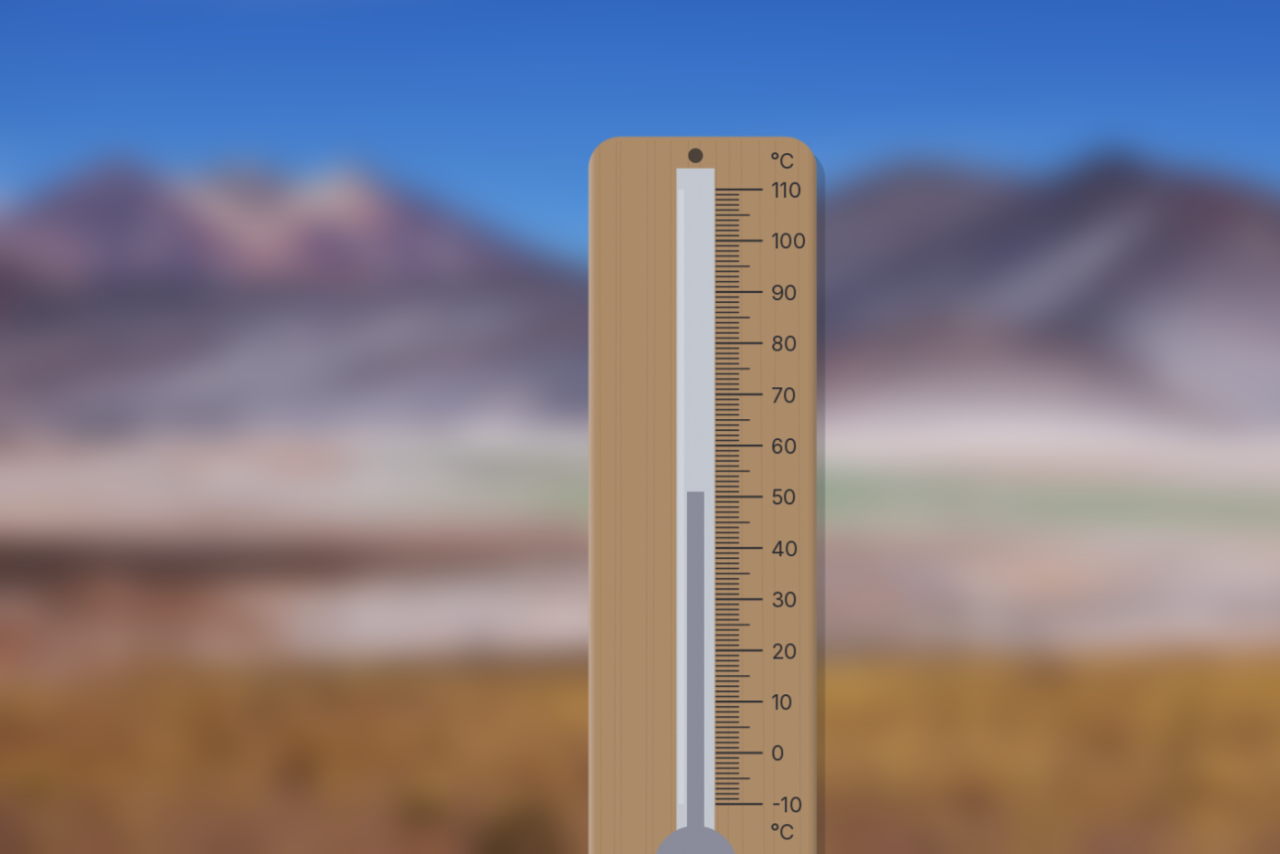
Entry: 51 (°C)
